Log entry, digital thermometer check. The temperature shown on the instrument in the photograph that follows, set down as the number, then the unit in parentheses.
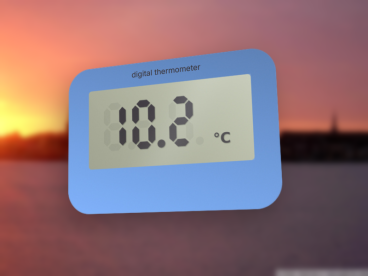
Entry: 10.2 (°C)
